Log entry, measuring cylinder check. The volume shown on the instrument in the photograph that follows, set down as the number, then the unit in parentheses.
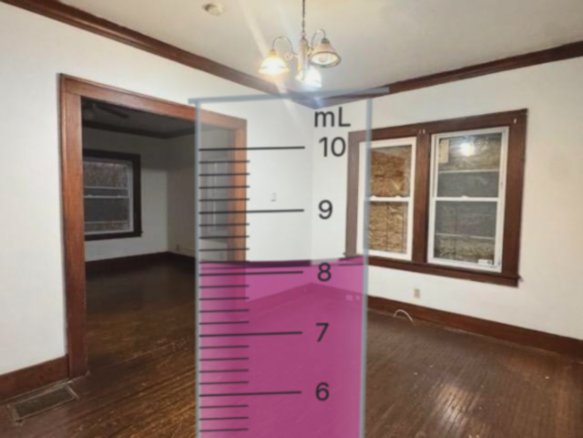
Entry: 8.1 (mL)
